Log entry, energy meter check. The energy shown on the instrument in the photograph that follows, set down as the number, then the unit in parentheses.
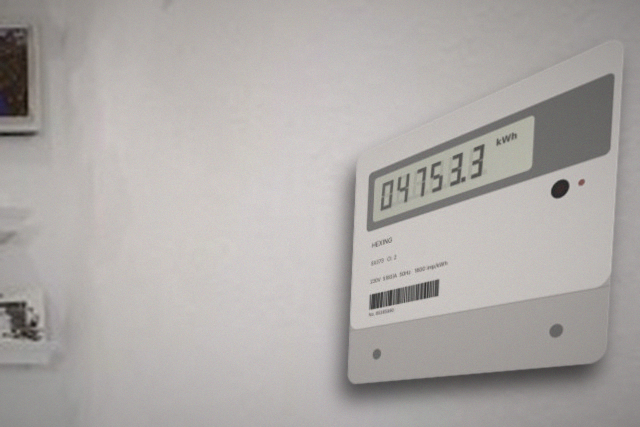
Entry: 4753.3 (kWh)
